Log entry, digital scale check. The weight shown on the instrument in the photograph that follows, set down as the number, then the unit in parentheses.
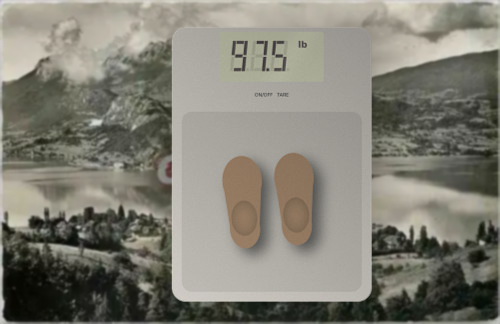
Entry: 97.5 (lb)
